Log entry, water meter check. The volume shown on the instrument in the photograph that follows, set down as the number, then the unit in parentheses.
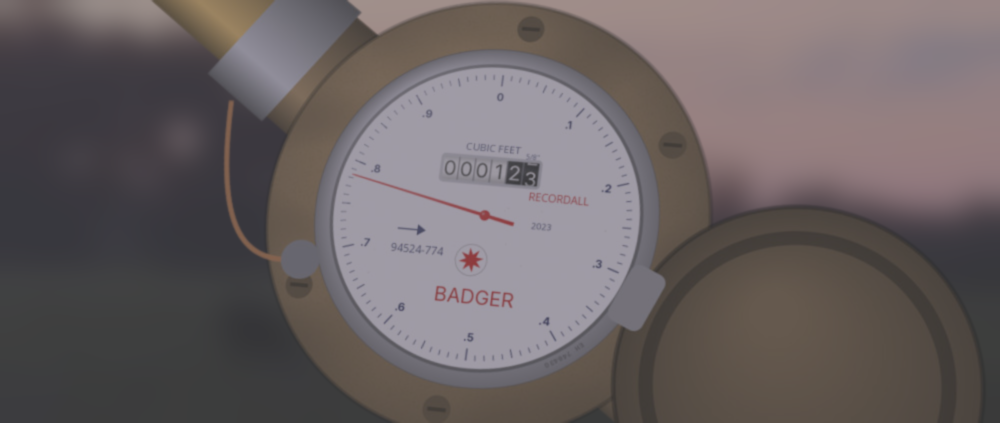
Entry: 122.78 (ft³)
